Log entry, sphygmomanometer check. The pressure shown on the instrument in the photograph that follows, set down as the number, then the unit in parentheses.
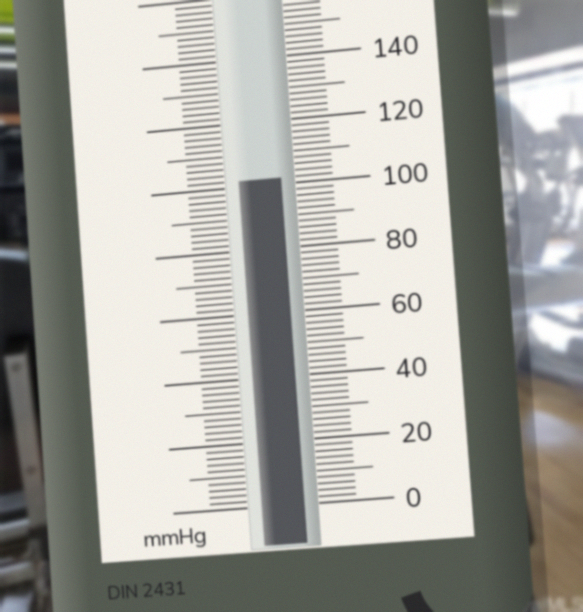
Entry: 102 (mmHg)
